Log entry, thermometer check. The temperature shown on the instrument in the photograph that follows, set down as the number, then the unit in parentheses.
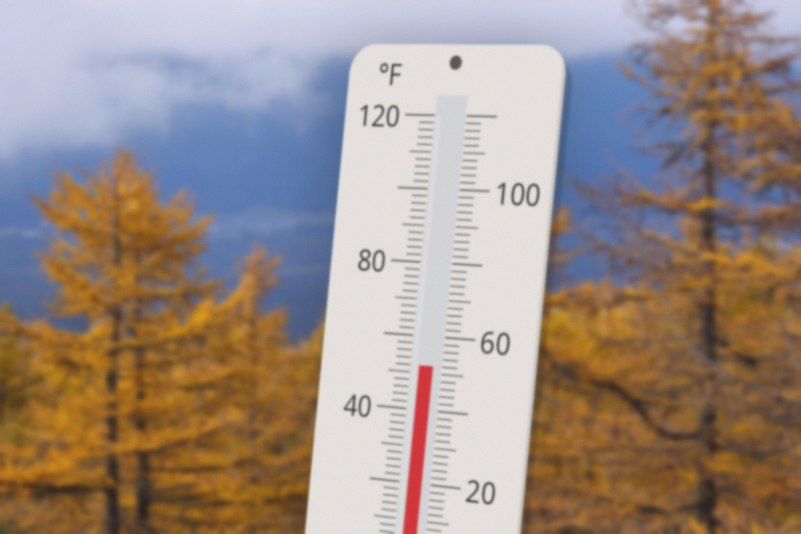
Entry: 52 (°F)
